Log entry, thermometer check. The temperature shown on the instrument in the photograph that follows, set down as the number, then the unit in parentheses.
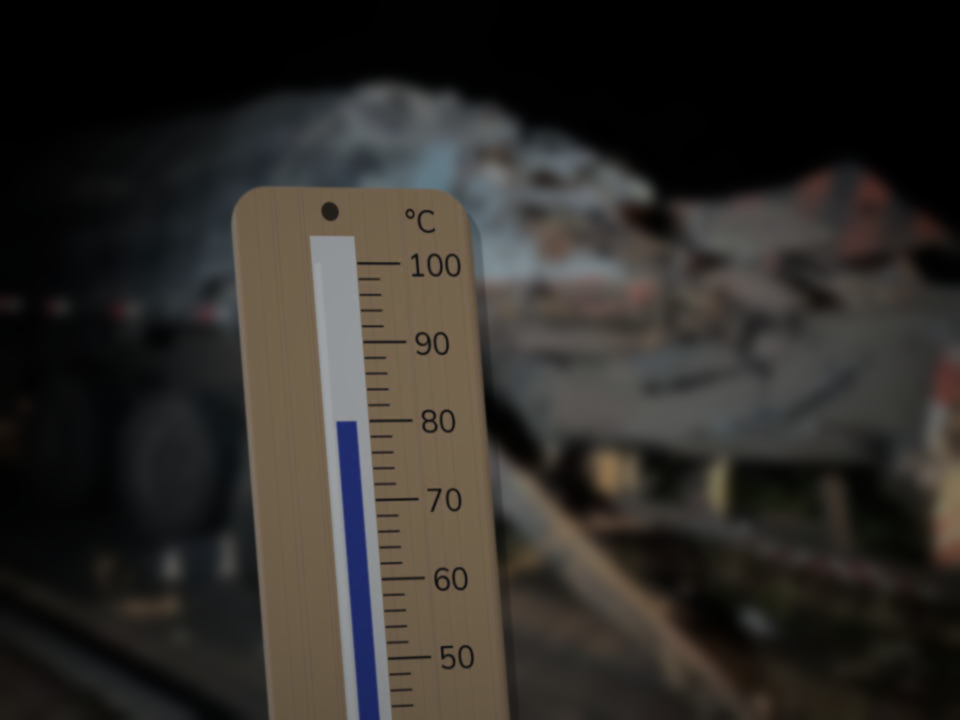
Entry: 80 (°C)
